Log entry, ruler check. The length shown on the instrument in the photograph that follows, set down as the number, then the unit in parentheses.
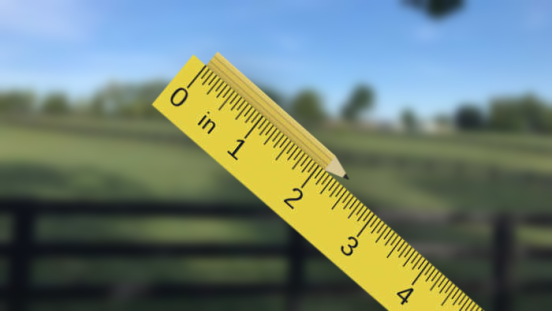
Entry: 2.4375 (in)
